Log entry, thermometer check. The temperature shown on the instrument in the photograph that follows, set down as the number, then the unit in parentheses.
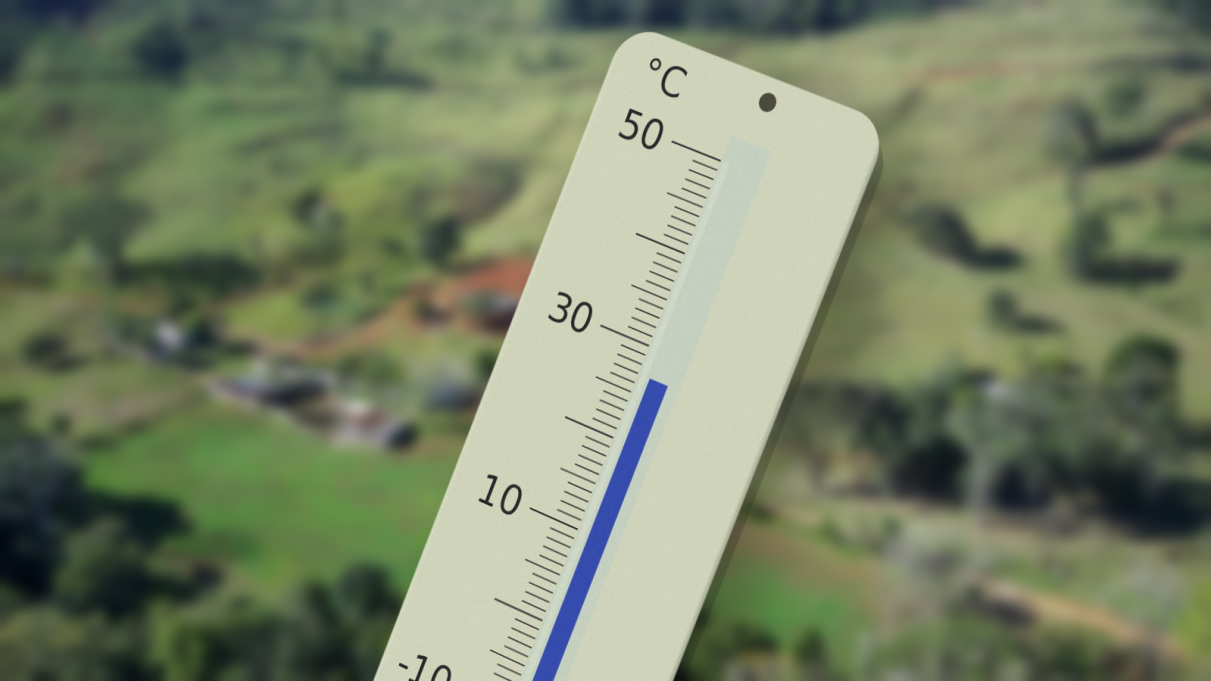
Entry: 27 (°C)
